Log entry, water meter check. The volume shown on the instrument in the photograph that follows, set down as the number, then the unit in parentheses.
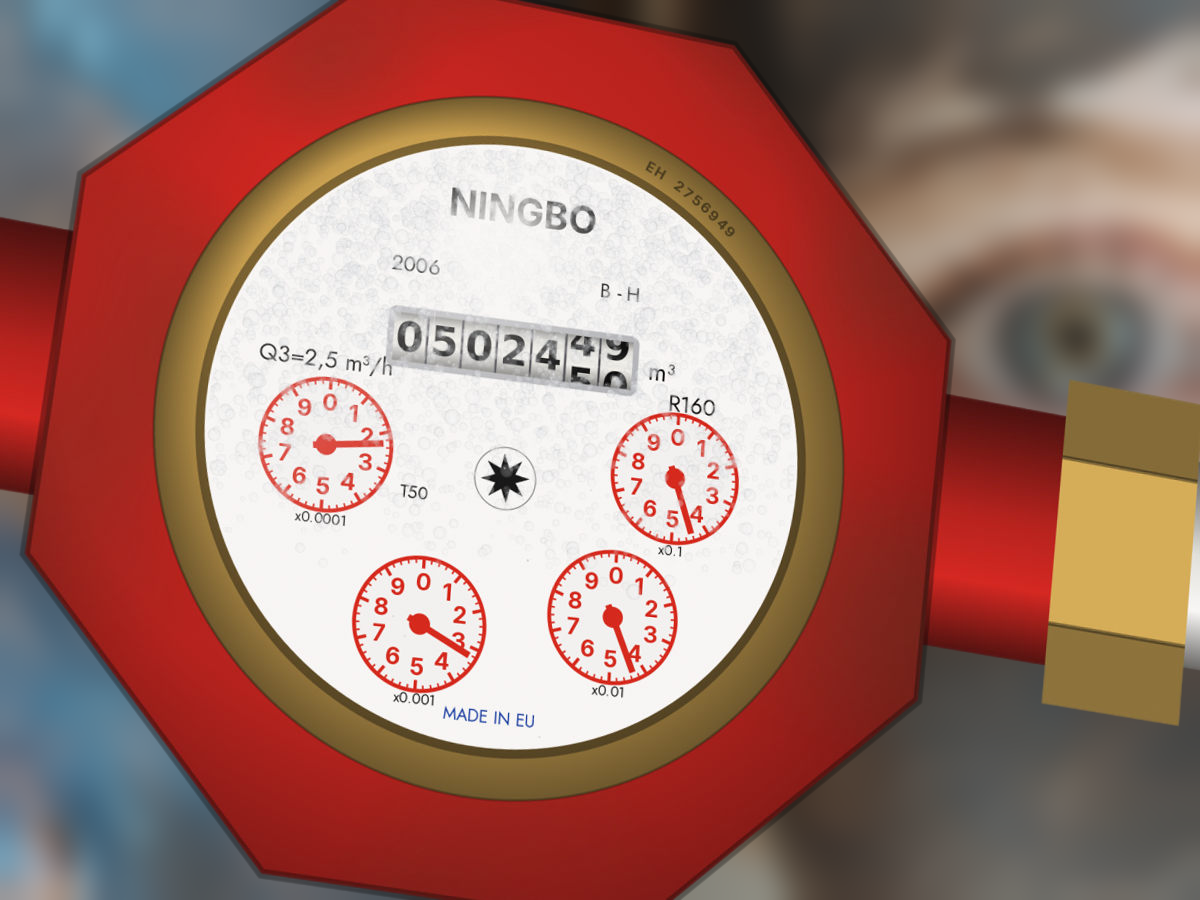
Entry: 502449.4432 (m³)
